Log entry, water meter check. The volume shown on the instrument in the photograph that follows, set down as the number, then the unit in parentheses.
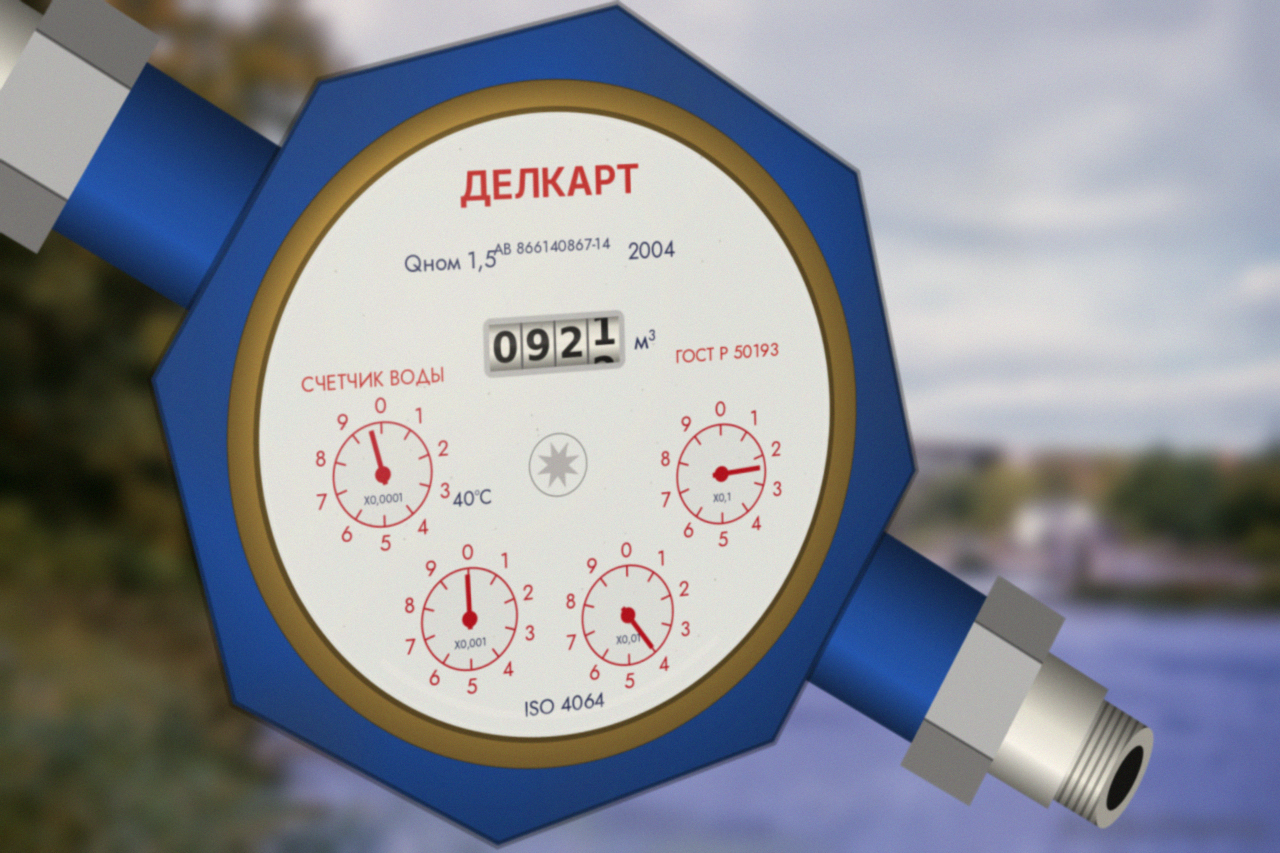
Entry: 921.2399 (m³)
